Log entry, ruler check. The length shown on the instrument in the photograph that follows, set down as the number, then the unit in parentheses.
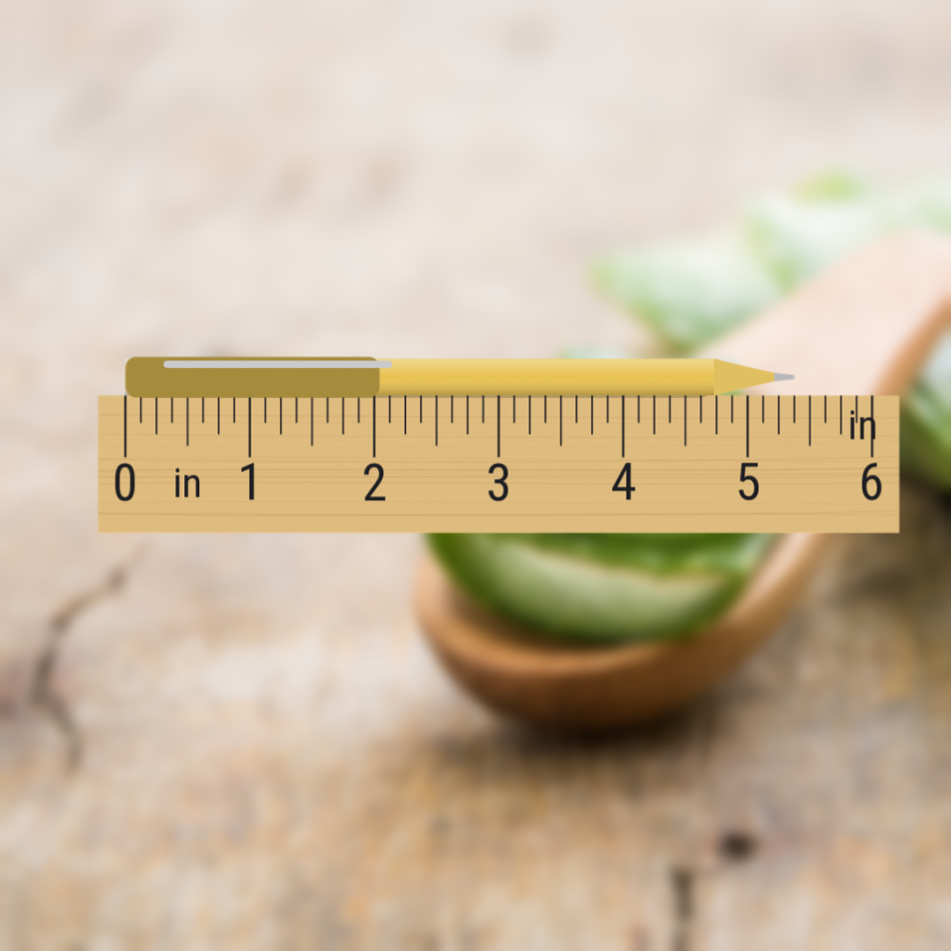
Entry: 5.375 (in)
